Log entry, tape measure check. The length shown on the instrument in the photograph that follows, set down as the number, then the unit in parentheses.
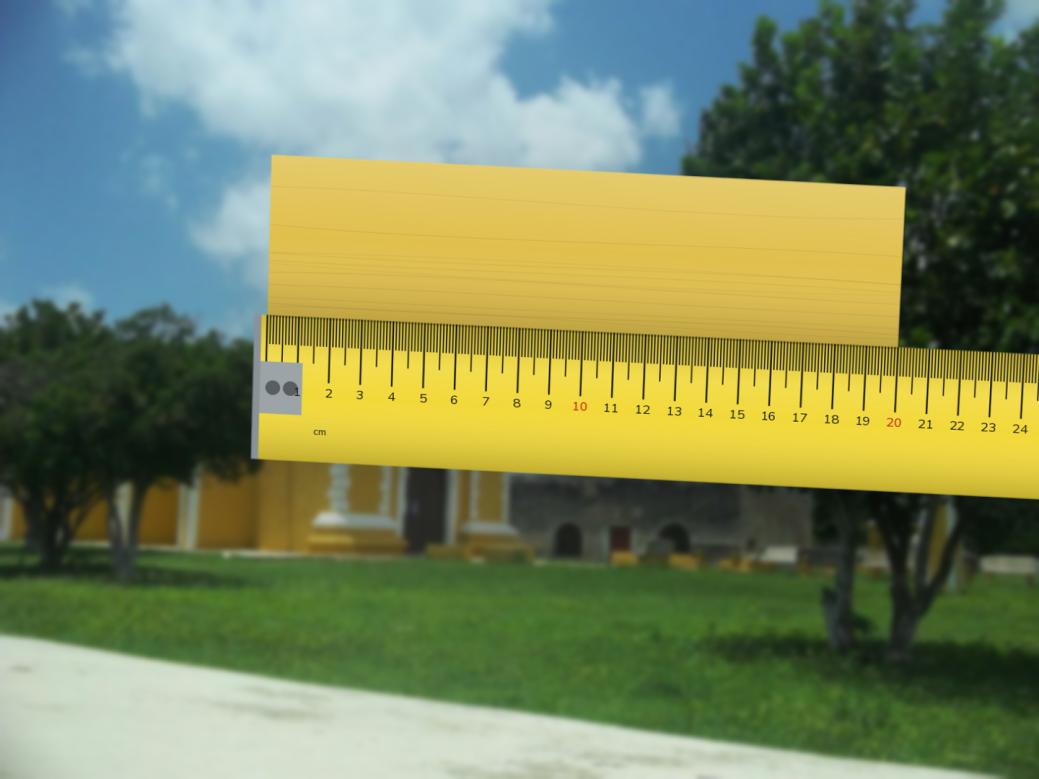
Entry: 20 (cm)
